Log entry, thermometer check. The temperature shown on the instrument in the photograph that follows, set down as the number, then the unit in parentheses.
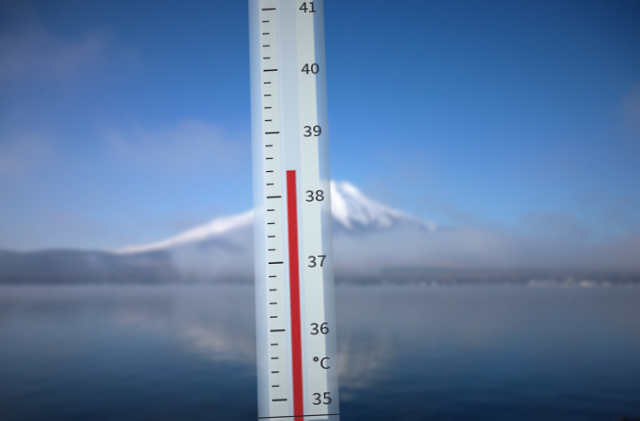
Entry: 38.4 (°C)
